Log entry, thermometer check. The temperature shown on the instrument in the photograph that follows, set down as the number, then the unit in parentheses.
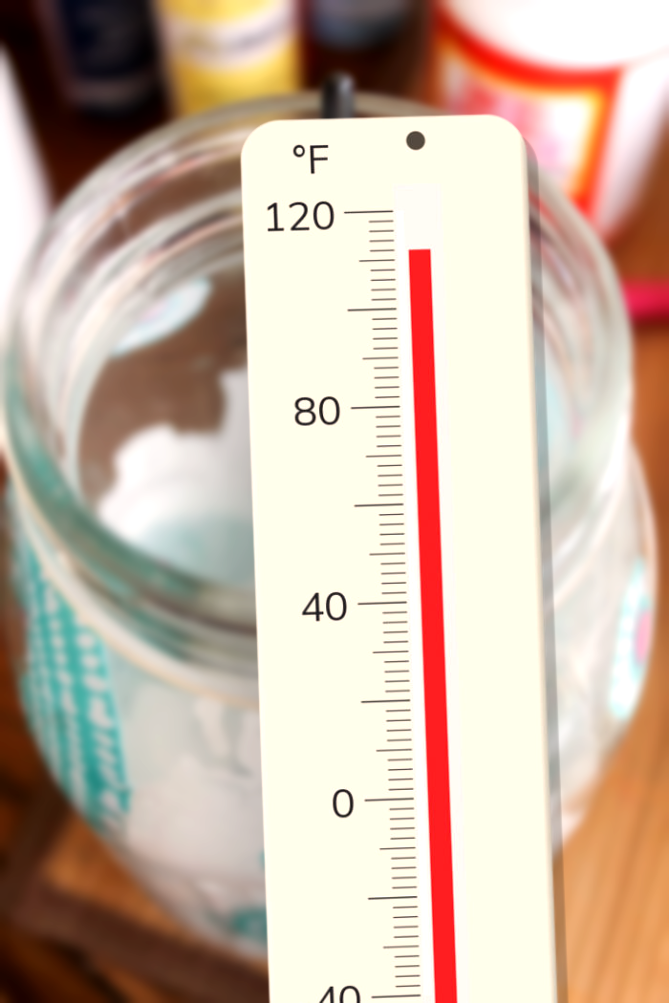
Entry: 112 (°F)
